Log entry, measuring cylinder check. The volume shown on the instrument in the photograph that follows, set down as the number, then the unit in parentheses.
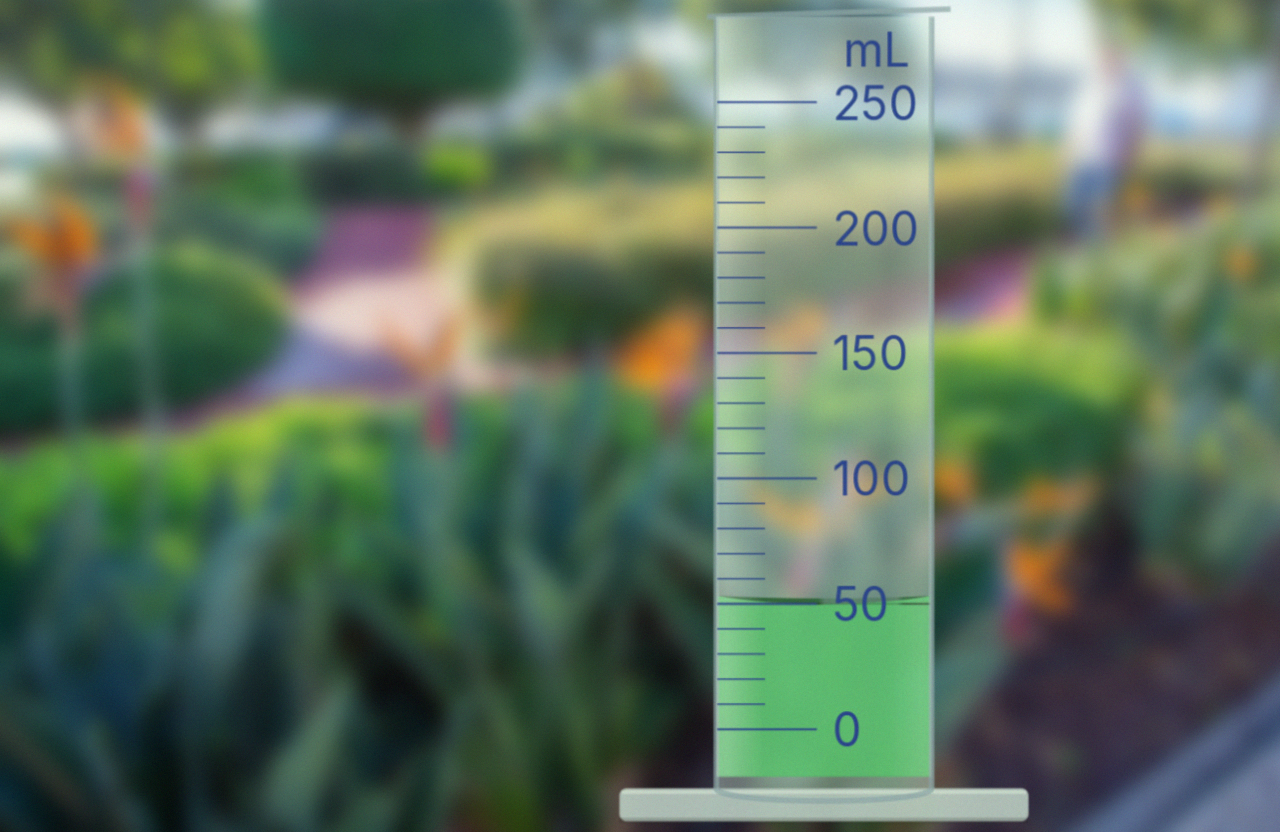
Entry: 50 (mL)
